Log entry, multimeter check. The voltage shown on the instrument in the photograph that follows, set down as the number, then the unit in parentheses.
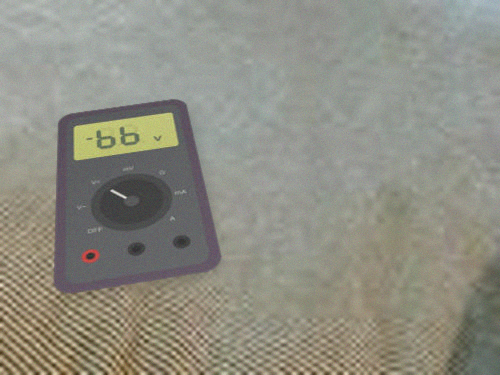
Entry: -66 (V)
